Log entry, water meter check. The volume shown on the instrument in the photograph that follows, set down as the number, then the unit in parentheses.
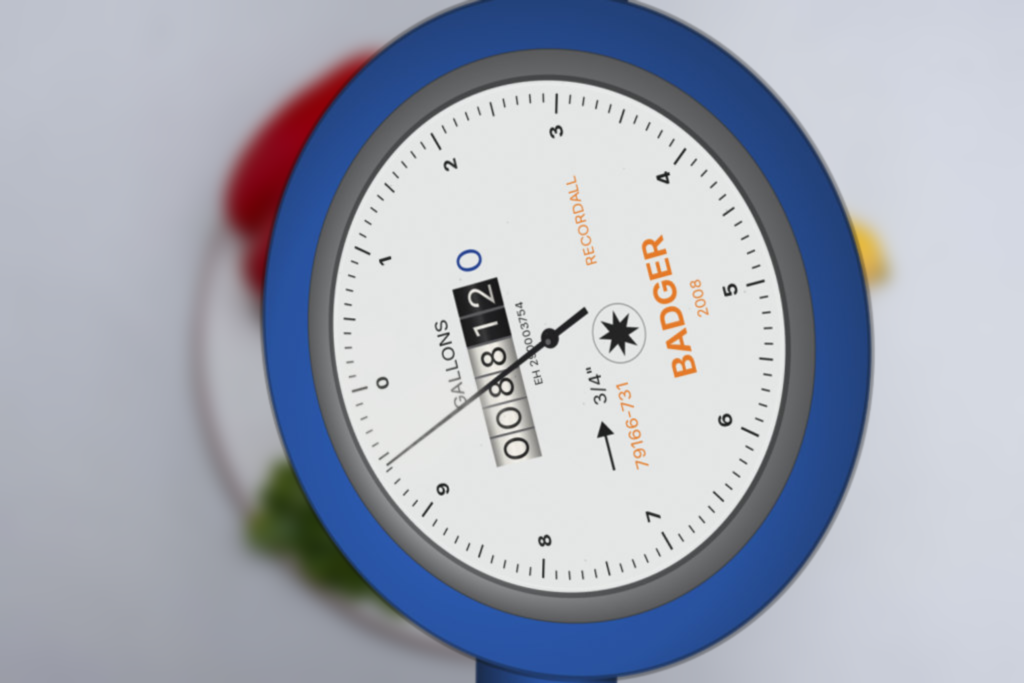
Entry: 88119.4 (gal)
